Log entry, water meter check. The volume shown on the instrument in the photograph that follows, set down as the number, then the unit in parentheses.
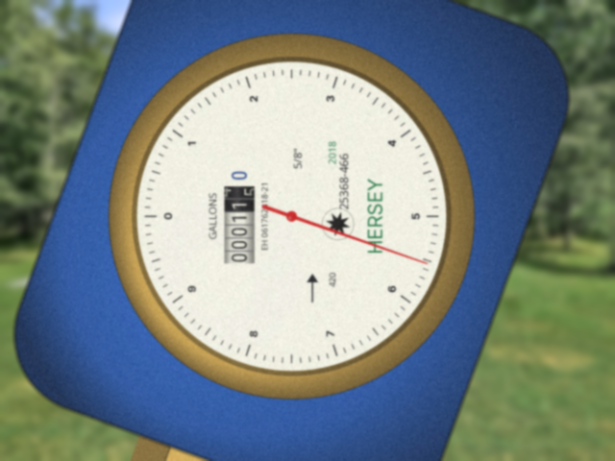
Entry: 1145.5 (gal)
